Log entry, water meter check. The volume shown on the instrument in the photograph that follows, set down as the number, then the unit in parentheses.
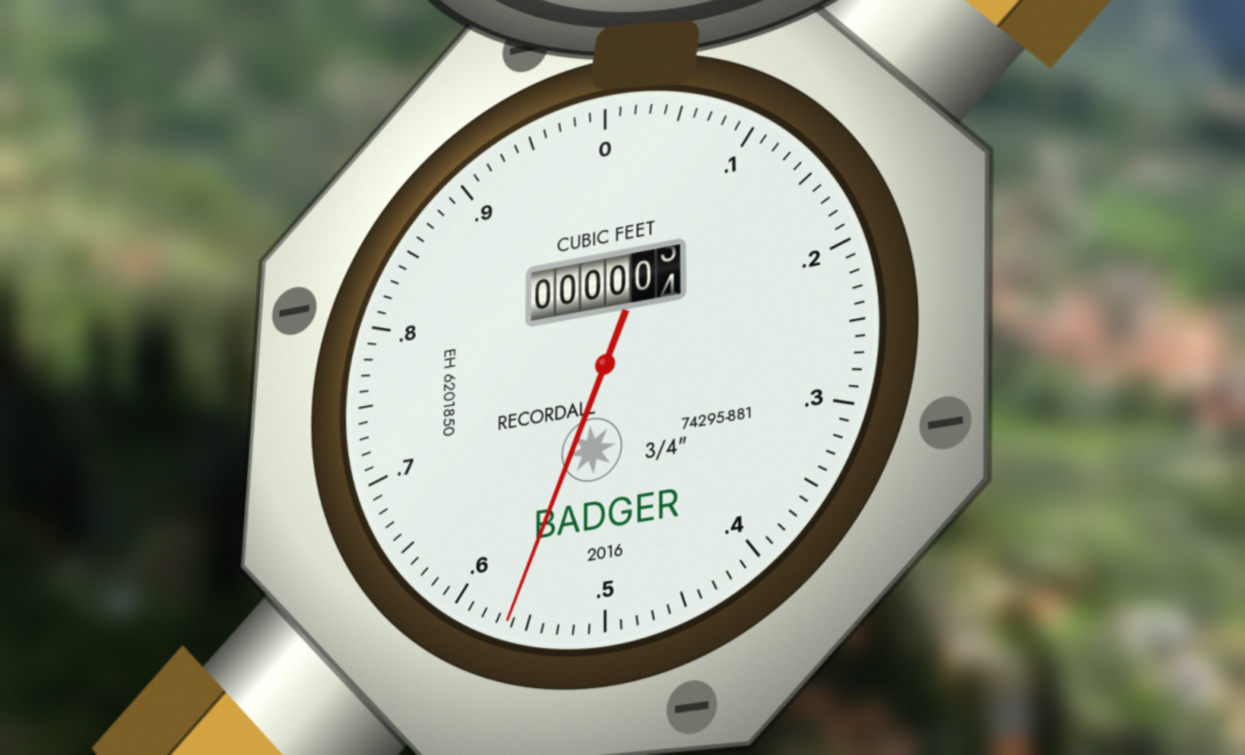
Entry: 3.56 (ft³)
